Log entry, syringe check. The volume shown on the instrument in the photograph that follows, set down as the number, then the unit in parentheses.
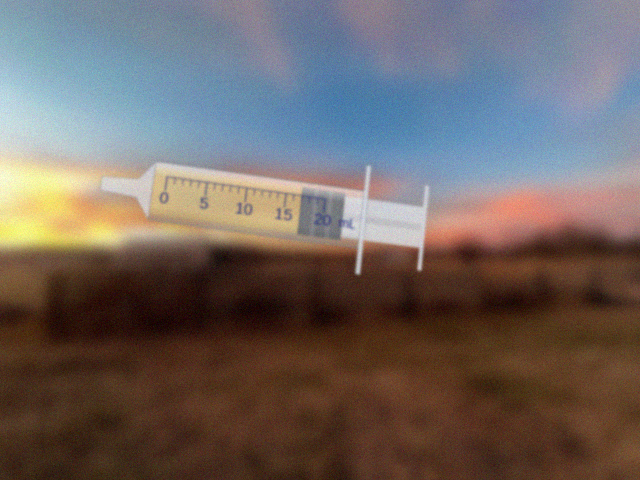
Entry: 17 (mL)
